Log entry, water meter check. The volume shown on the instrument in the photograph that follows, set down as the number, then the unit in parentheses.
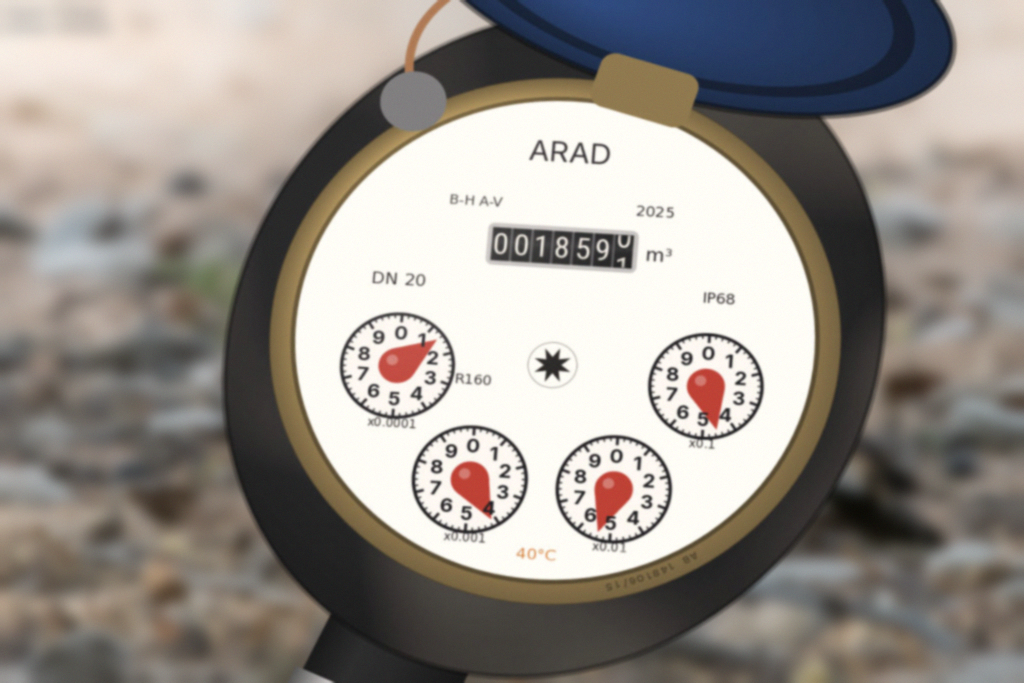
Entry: 18590.4541 (m³)
